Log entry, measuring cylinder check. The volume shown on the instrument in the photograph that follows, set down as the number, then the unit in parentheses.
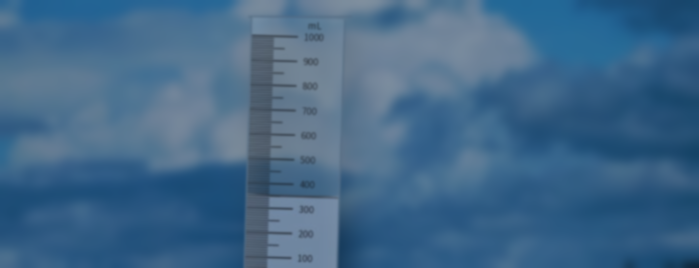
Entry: 350 (mL)
